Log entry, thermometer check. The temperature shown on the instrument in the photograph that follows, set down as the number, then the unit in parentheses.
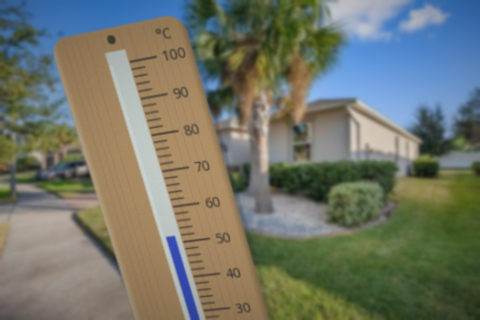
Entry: 52 (°C)
